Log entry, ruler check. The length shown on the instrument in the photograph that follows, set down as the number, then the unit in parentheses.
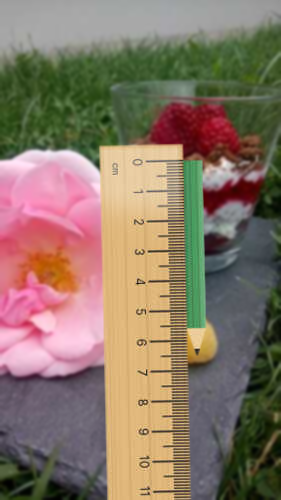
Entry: 6.5 (cm)
